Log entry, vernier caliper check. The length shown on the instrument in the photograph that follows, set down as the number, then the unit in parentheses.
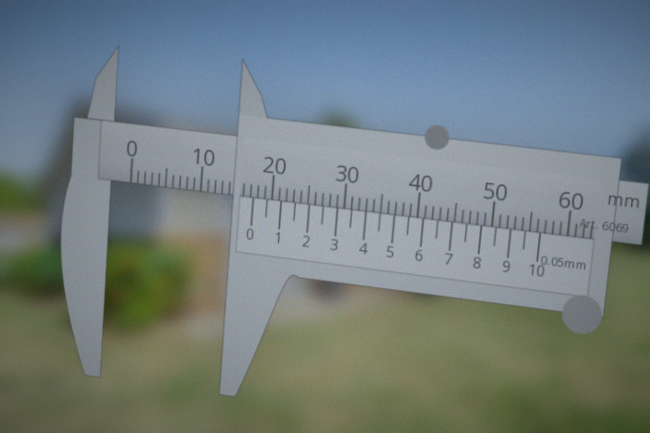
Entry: 17.4 (mm)
